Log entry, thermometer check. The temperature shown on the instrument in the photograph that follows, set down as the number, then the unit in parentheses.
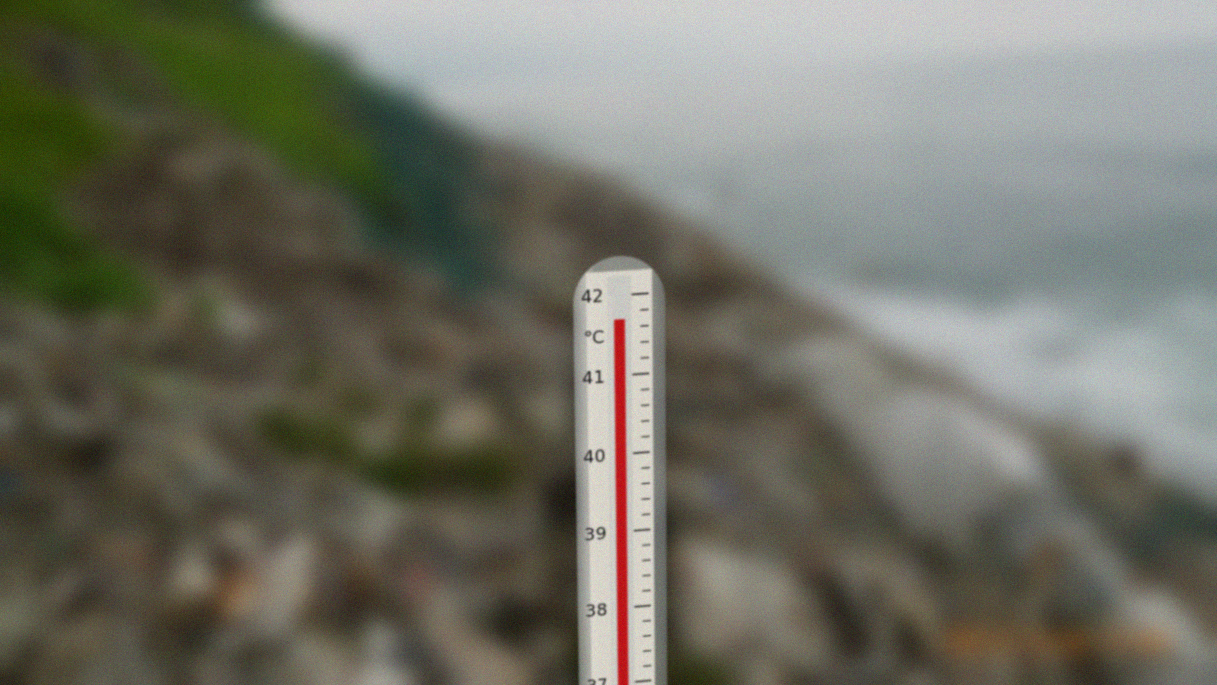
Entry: 41.7 (°C)
